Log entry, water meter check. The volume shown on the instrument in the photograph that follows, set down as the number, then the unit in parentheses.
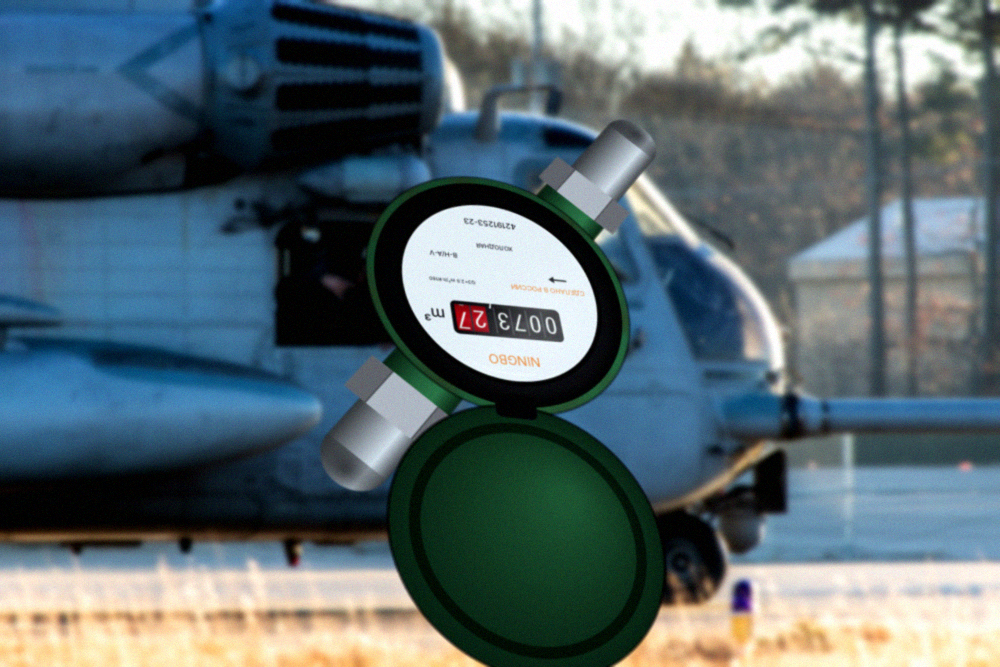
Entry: 73.27 (m³)
